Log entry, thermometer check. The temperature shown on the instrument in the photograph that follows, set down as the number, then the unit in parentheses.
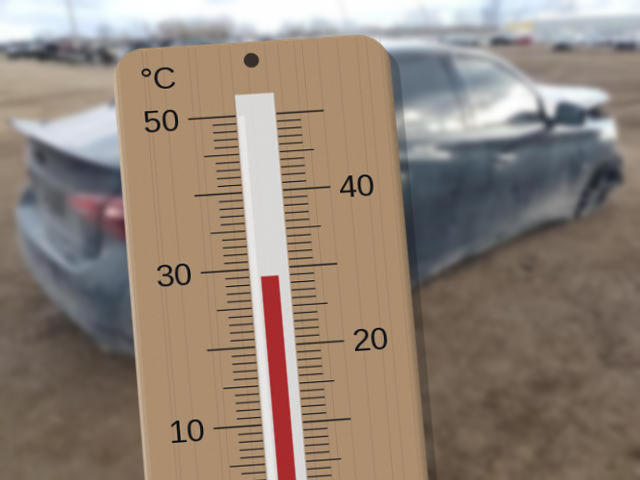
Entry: 29 (°C)
